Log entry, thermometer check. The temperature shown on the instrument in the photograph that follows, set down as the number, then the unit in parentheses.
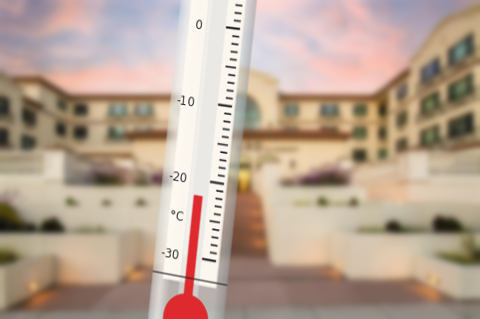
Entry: -22 (°C)
